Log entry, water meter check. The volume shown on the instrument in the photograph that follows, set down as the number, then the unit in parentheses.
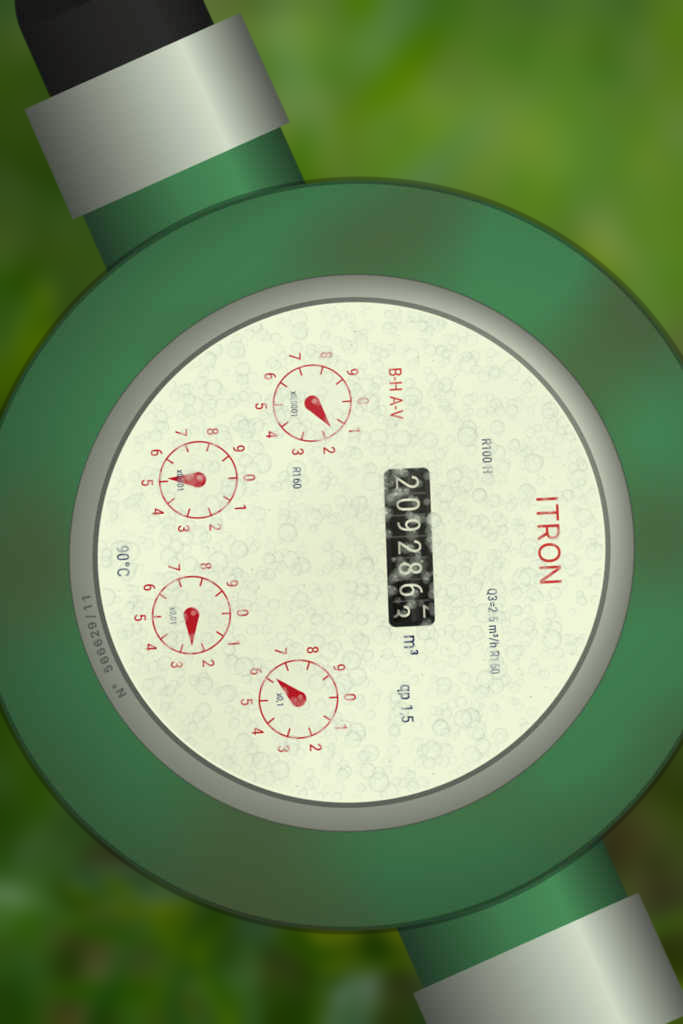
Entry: 2092862.6251 (m³)
